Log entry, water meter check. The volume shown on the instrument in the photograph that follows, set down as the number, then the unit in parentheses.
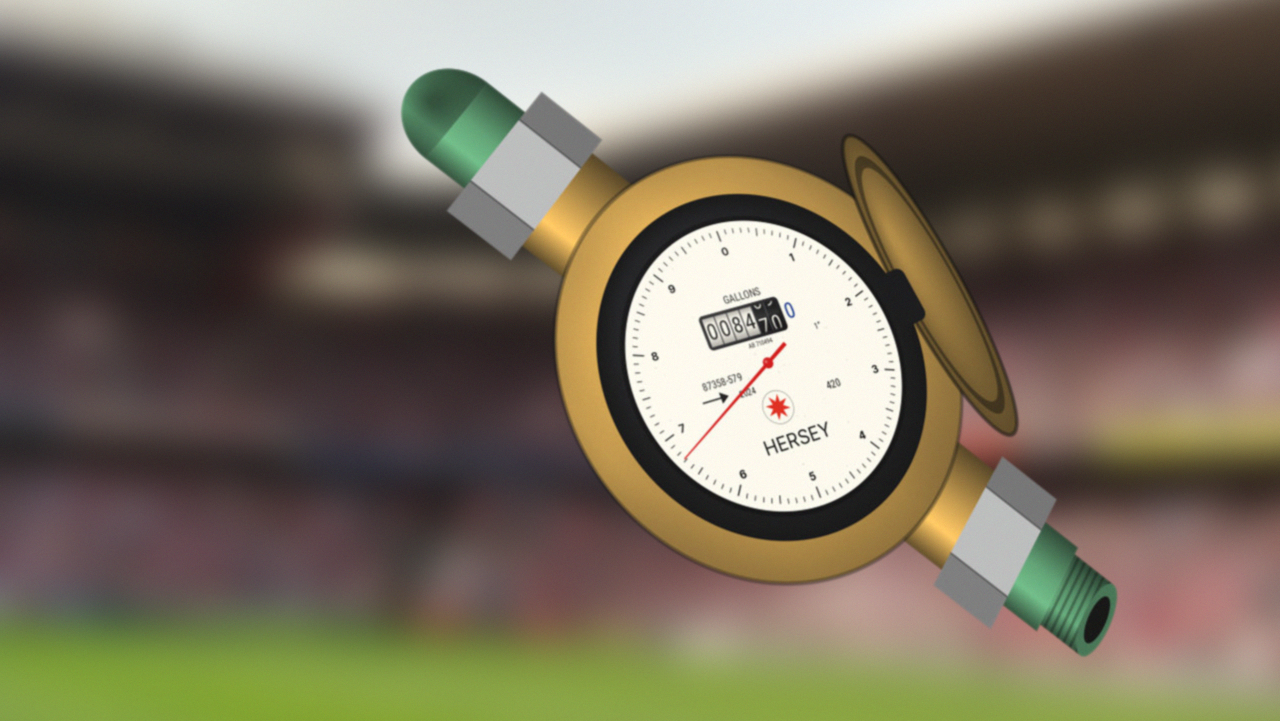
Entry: 84696.7 (gal)
